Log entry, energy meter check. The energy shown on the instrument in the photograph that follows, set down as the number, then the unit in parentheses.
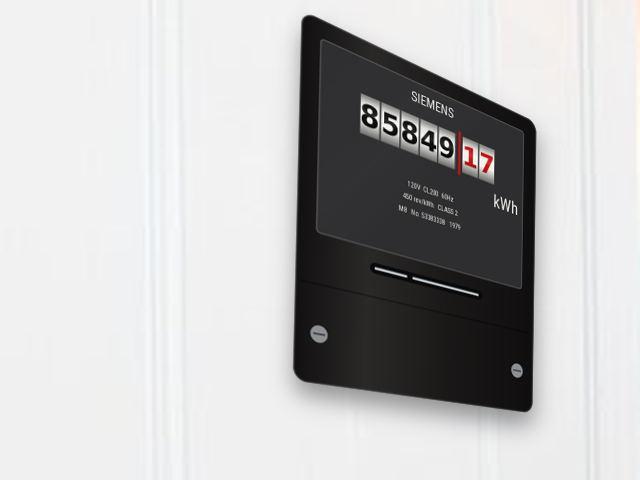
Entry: 85849.17 (kWh)
